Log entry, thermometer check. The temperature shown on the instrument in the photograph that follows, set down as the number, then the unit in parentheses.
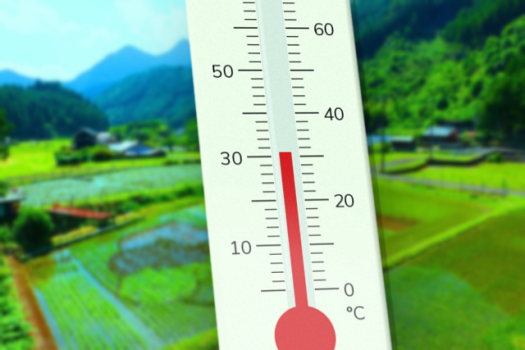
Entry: 31 (°C)
